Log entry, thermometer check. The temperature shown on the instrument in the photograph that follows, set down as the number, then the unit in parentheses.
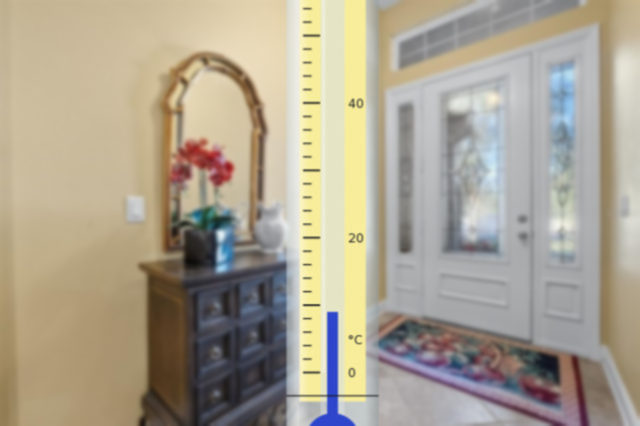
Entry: 9 (°C)
